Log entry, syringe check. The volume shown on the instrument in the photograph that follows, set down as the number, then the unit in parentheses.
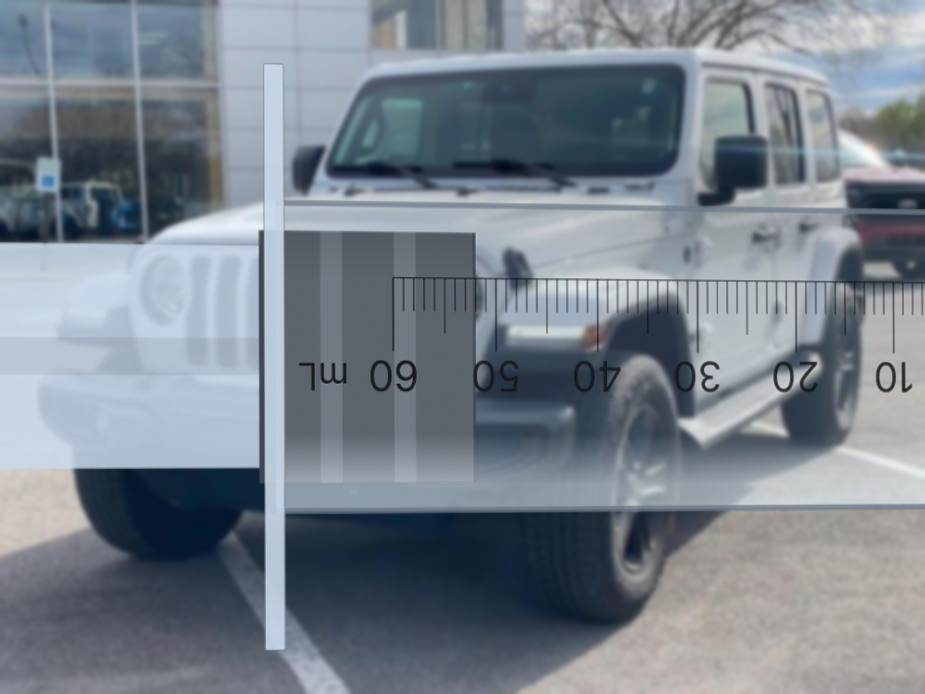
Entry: 52 (mL)
